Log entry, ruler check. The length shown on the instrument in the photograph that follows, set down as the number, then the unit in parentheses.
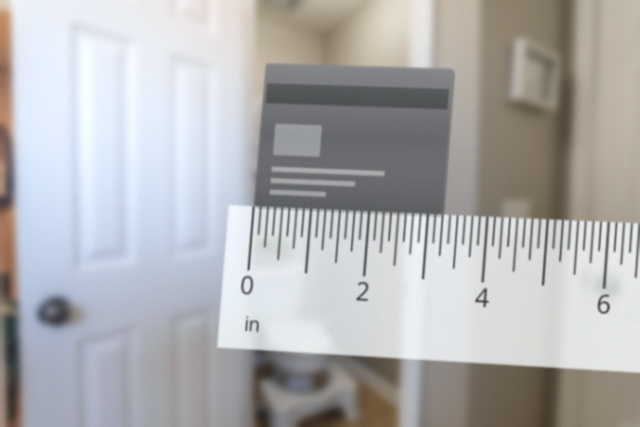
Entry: 3.25 (in)
